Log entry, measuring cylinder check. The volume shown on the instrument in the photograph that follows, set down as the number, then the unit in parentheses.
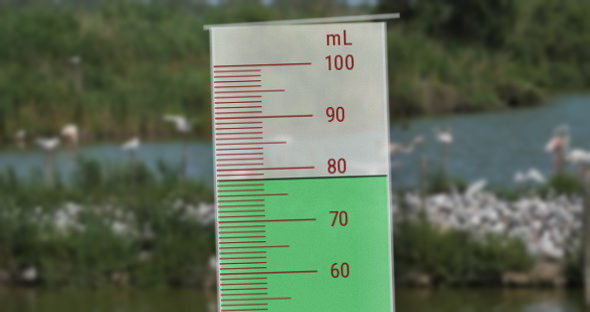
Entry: 78 (mL)
